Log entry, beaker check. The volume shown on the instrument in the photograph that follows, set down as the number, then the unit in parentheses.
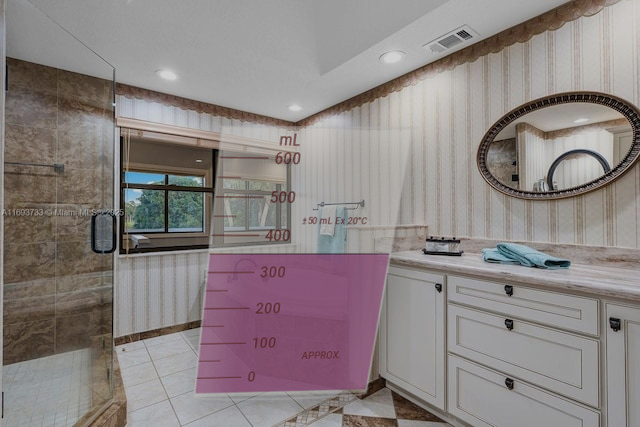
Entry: 350 (mL)
